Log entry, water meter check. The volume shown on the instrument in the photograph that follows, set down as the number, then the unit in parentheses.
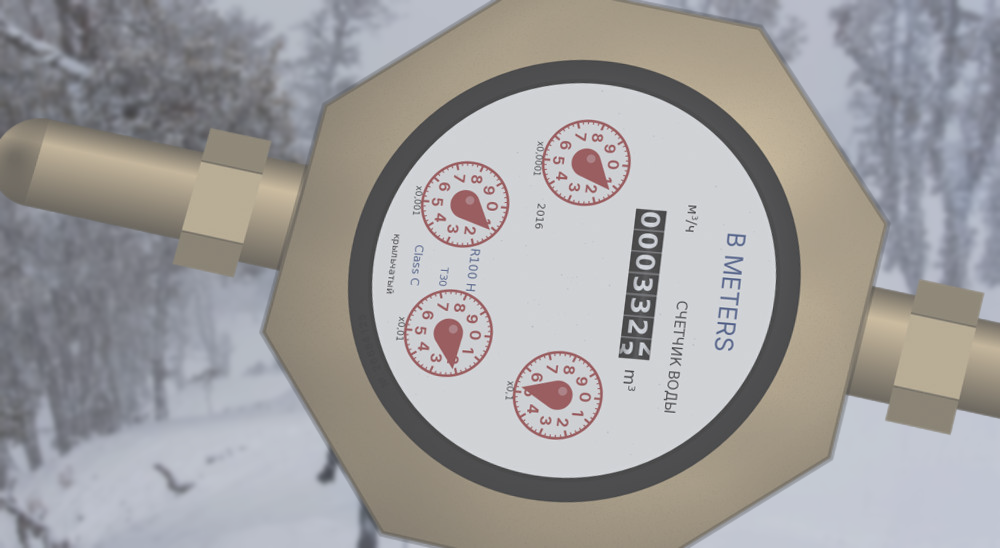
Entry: 3322.5211 (m³)
